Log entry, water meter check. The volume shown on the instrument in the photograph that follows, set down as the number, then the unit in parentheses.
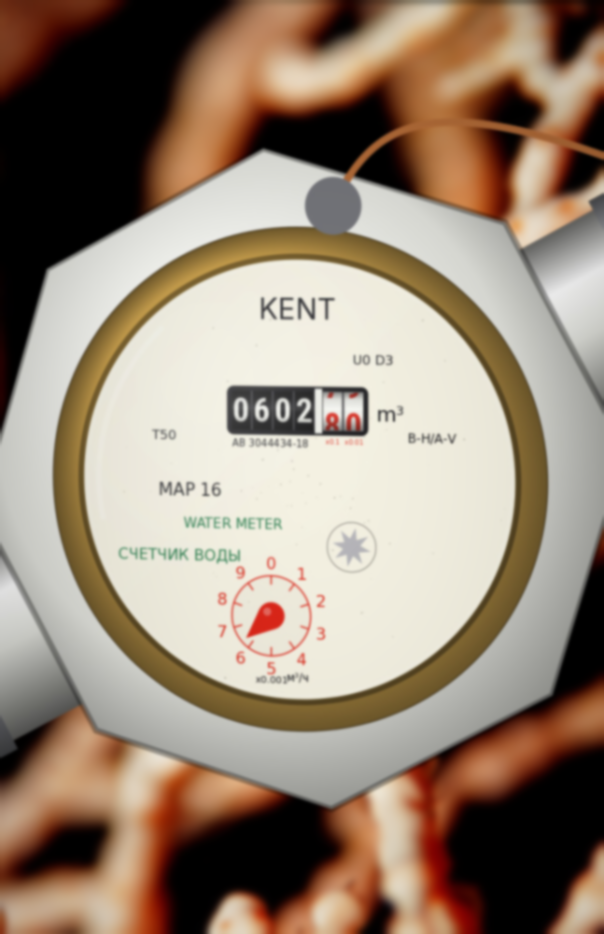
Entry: 602.796 (m³)
